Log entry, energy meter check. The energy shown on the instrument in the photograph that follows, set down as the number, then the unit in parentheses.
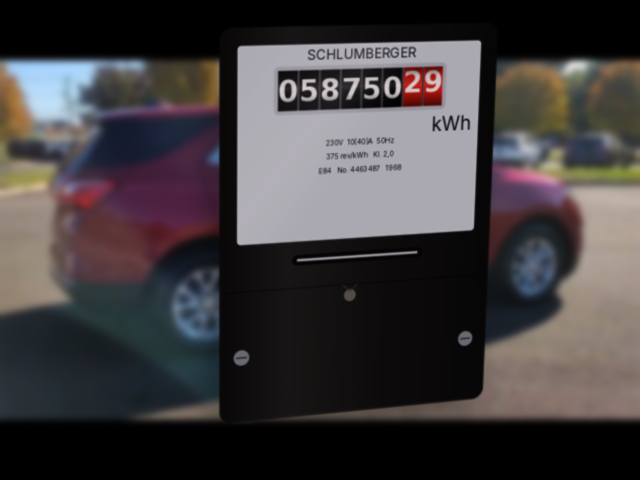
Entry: 58750.29 (kWh)
